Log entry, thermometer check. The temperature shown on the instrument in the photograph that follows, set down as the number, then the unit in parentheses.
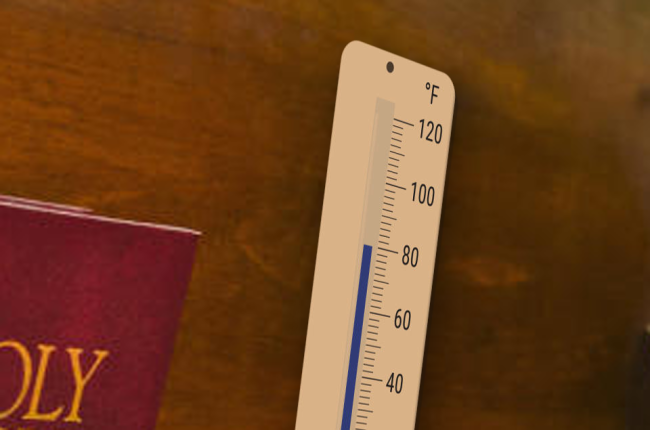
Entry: 80 (°F)
